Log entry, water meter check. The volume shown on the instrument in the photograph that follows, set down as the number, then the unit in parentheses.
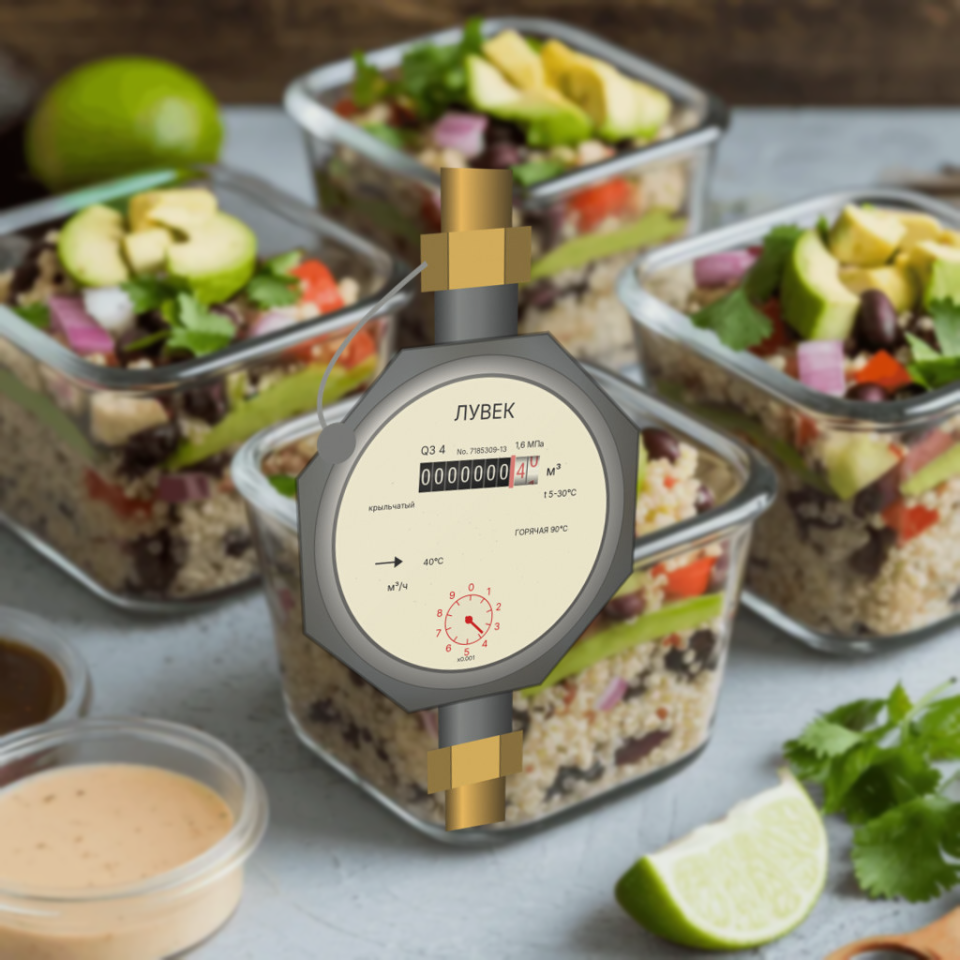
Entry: 0.403 (m³)
